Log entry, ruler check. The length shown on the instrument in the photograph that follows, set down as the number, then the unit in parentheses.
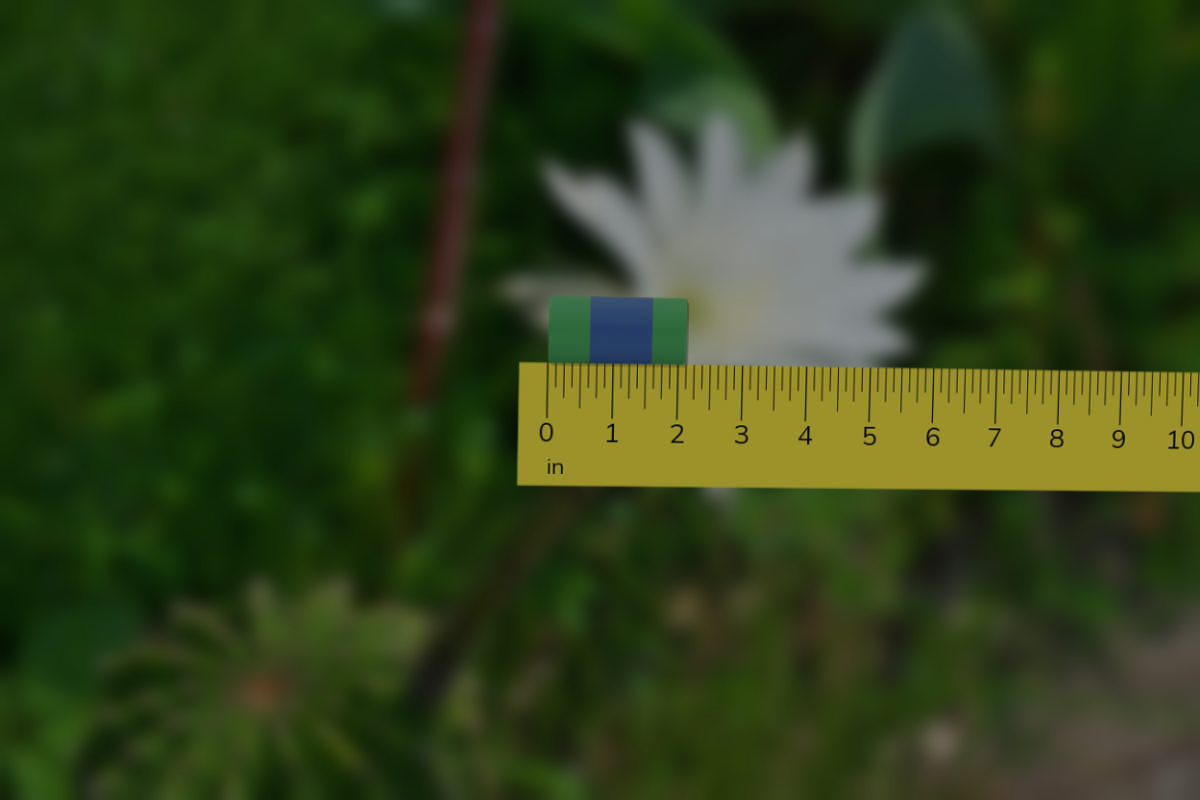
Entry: 2.125 (in)
